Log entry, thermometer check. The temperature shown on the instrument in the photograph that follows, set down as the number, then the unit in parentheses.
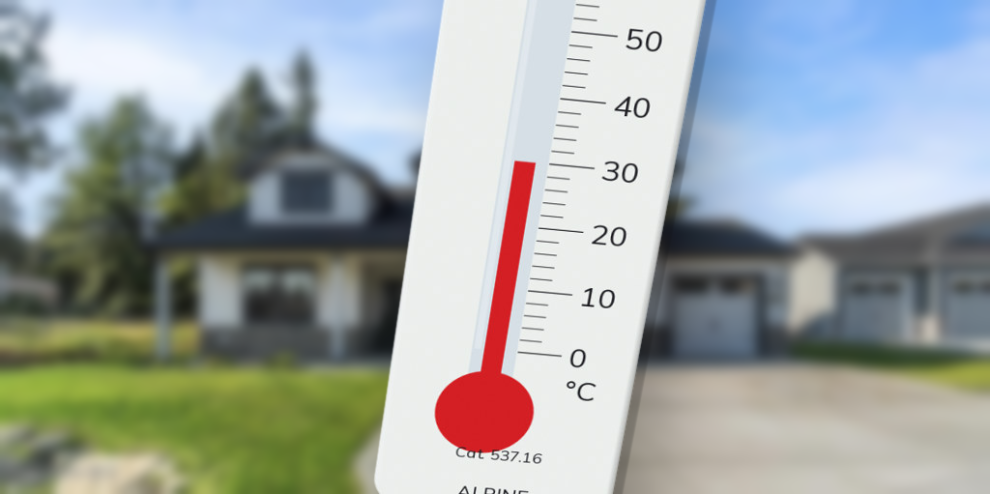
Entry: 30 (°C)
